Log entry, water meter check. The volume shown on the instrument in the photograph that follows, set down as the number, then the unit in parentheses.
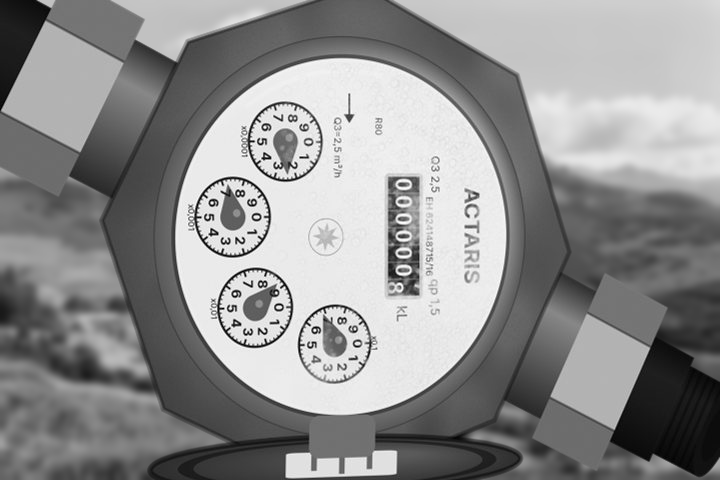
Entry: 7.6872 (kL)
